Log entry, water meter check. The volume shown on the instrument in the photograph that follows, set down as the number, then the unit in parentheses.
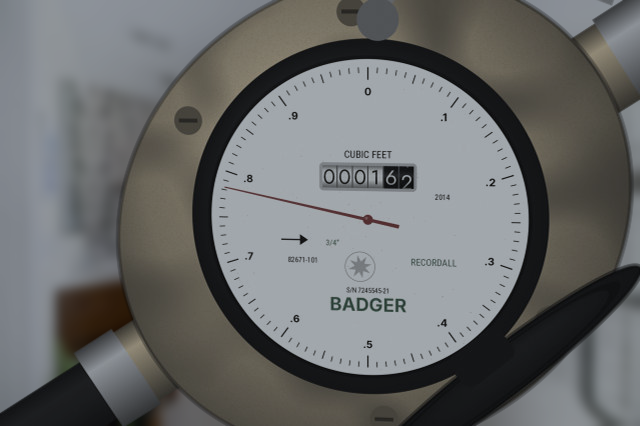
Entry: 161.78 (ft³)
